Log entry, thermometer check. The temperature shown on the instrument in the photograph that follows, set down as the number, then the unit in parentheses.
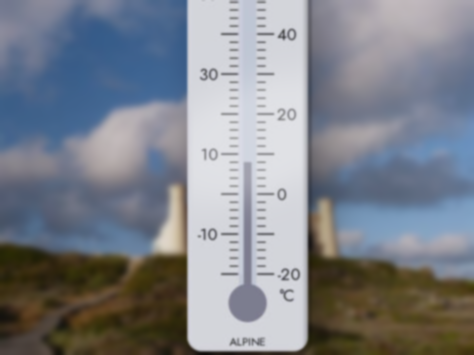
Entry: 8 (°C)
